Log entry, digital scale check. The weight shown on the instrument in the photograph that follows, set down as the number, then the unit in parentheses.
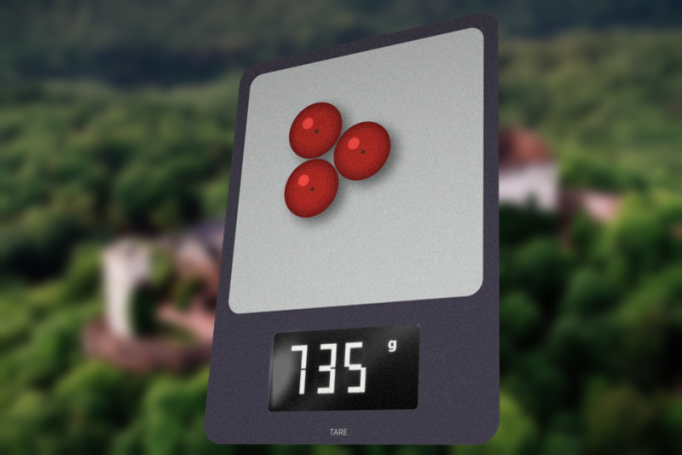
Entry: 735 (g)
